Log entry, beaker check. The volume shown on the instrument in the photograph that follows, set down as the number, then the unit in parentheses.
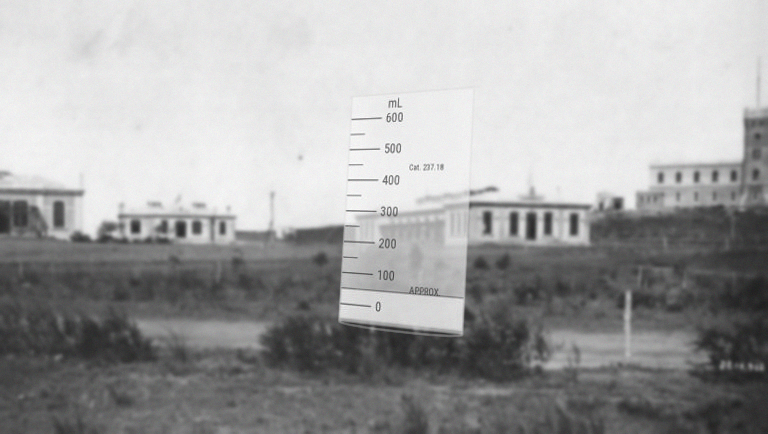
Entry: 50 (mL)
